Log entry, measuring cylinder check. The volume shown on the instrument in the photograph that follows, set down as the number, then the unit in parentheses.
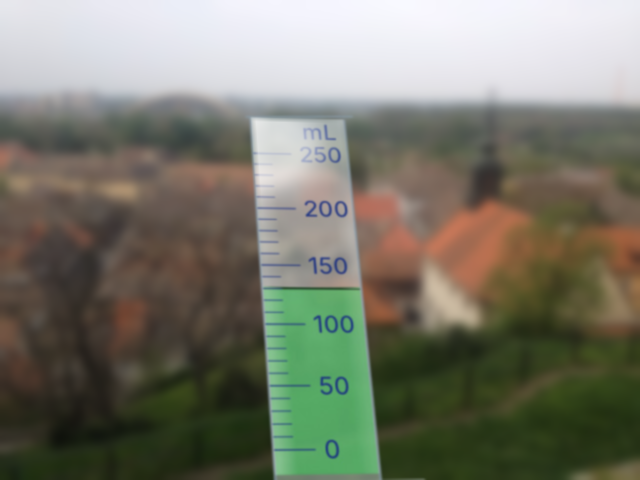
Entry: 130 (mL)
